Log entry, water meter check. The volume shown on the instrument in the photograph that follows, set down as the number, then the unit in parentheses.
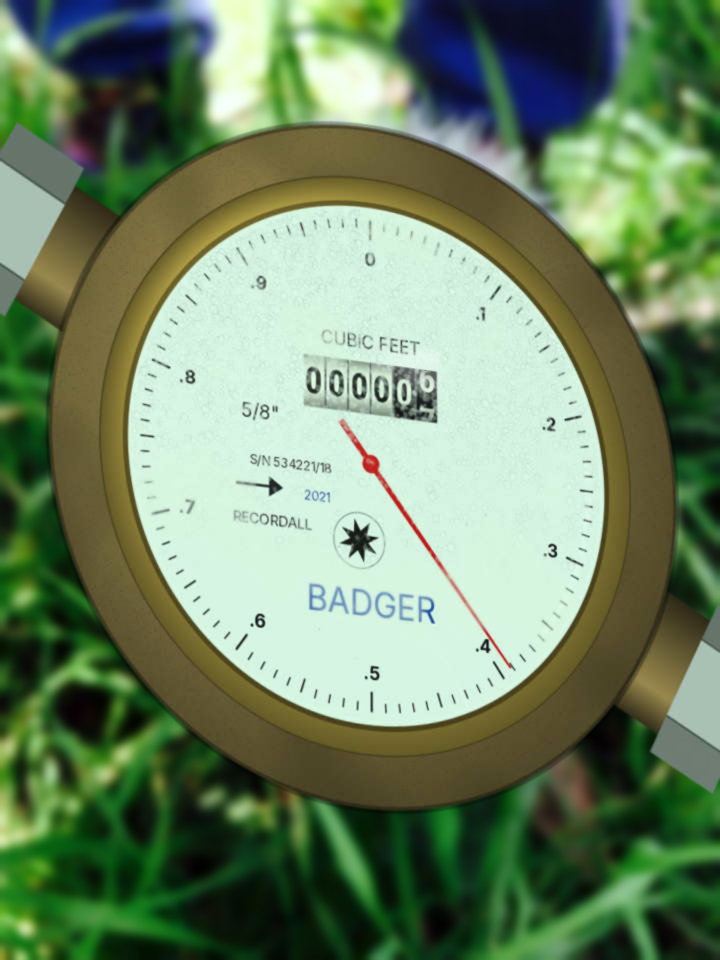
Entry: 6.39 (ft³)
